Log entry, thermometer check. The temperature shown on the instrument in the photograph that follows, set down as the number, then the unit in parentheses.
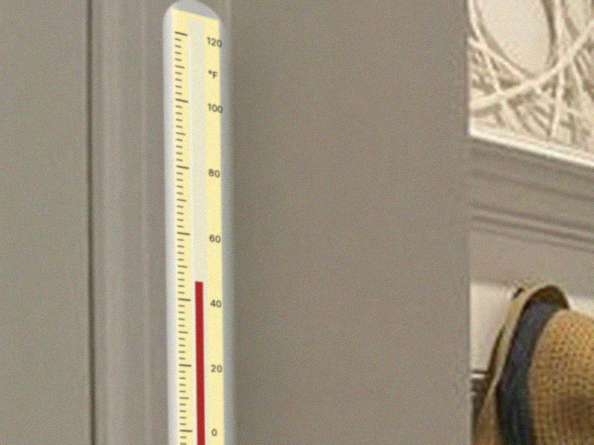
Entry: 46 (°F)
